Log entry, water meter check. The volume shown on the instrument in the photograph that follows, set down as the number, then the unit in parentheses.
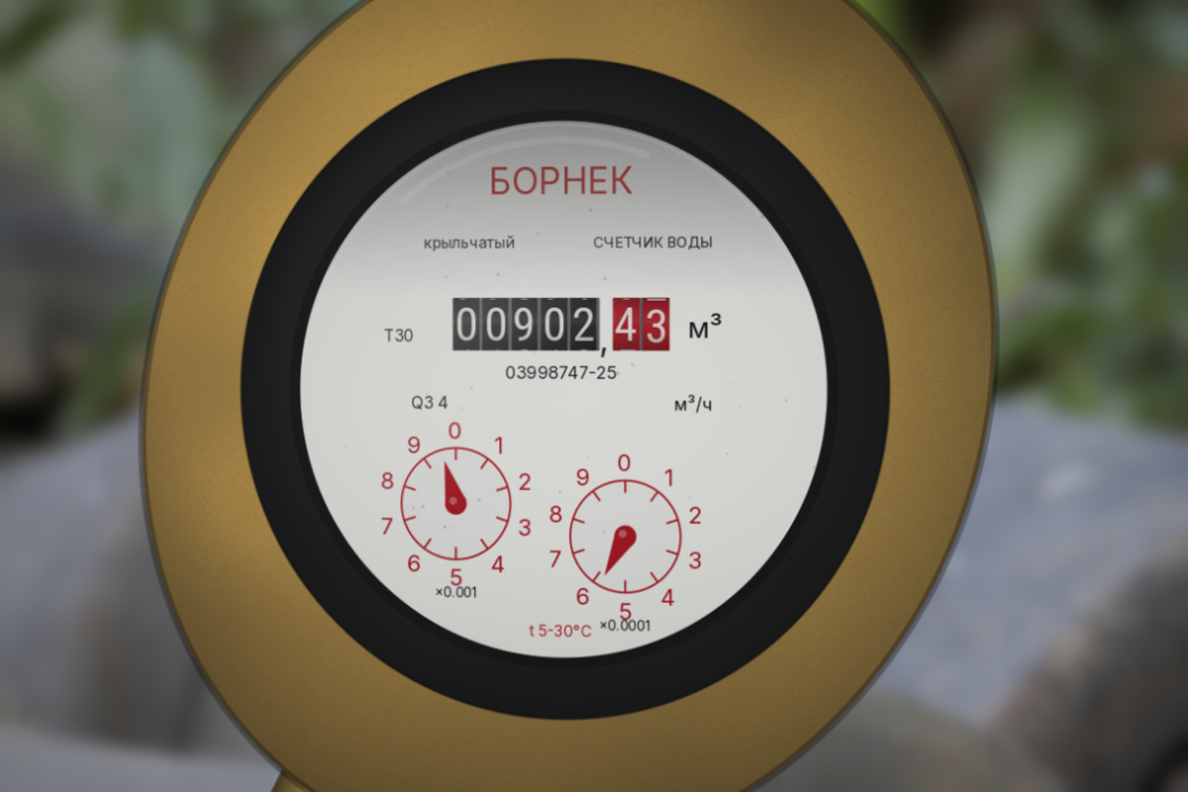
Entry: 902.4295 (m³)
